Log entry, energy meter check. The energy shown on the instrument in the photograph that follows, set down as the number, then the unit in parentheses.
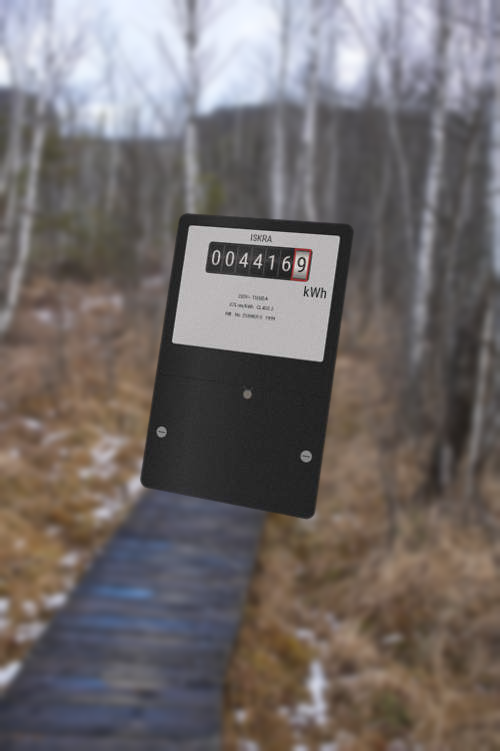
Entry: 4416.9 (kWh)
